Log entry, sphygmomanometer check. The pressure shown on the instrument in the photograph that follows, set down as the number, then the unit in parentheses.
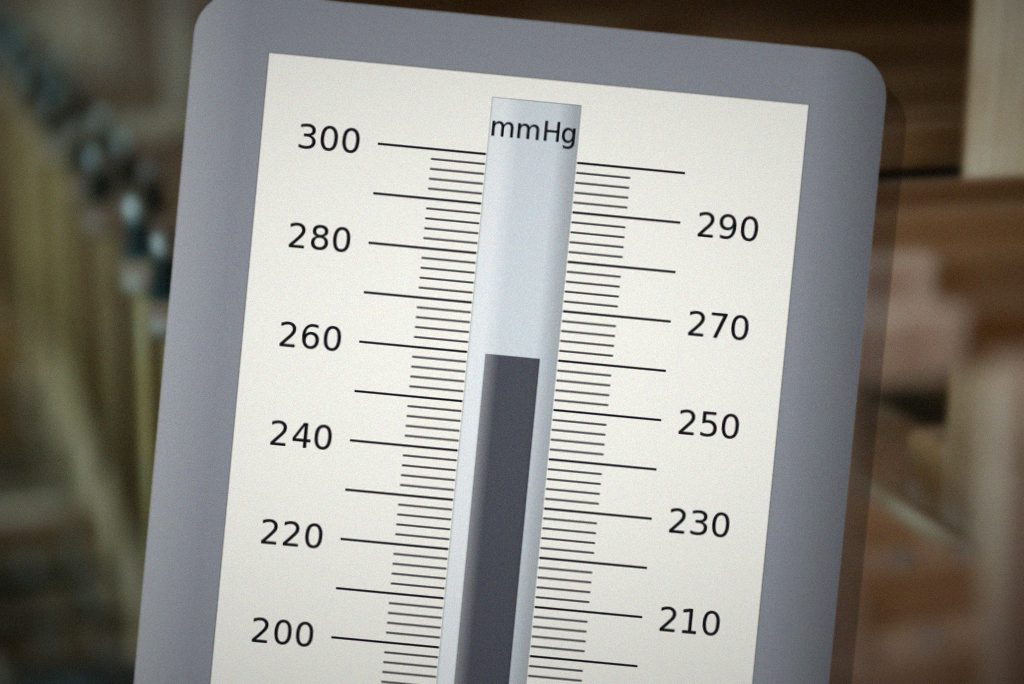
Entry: 260 (mmHg)
